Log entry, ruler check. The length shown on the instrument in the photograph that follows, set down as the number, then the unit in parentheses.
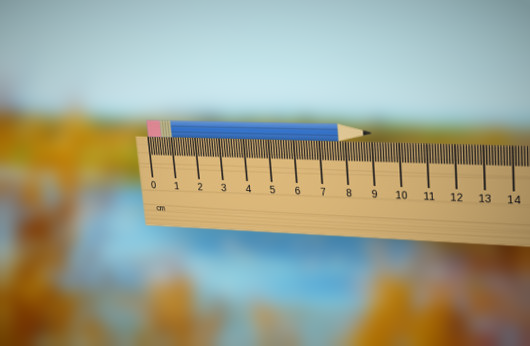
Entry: 9 (cm)
